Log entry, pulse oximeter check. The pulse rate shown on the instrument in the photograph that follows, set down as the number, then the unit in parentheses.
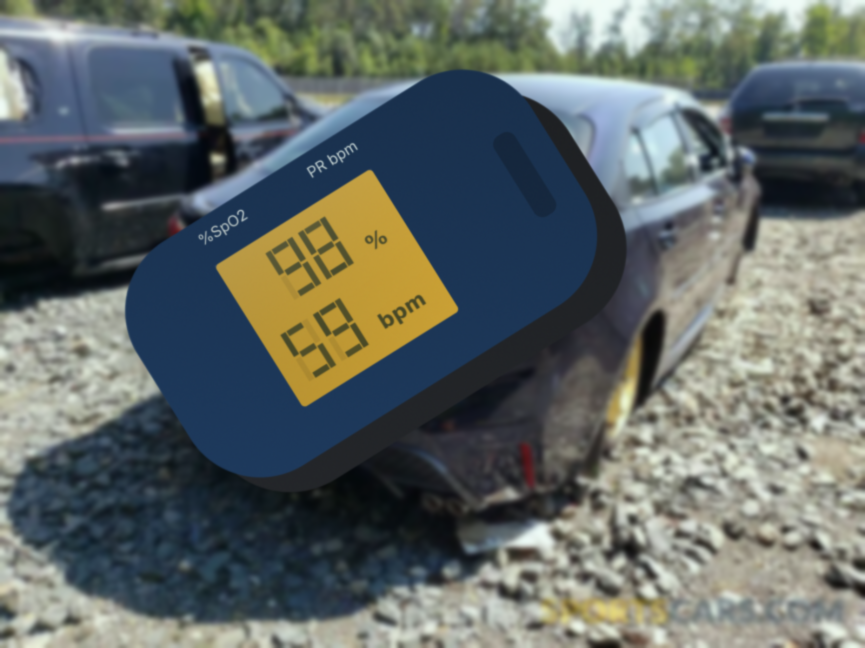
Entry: 59 (bpm)
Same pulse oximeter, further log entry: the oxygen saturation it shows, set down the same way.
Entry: 98 (%)
